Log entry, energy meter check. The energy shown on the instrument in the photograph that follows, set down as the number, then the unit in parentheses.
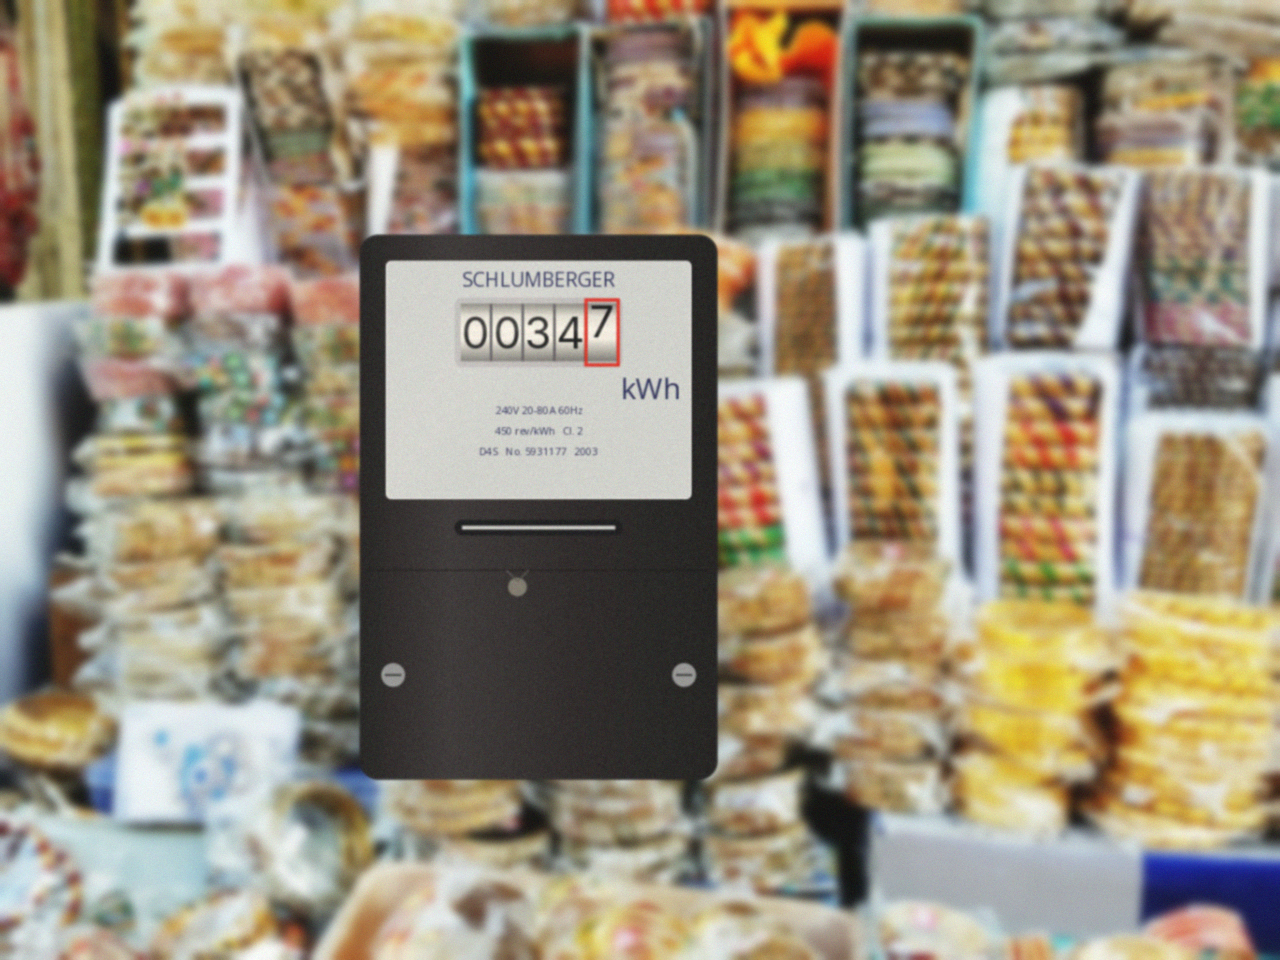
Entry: 34.7 (kWh)
